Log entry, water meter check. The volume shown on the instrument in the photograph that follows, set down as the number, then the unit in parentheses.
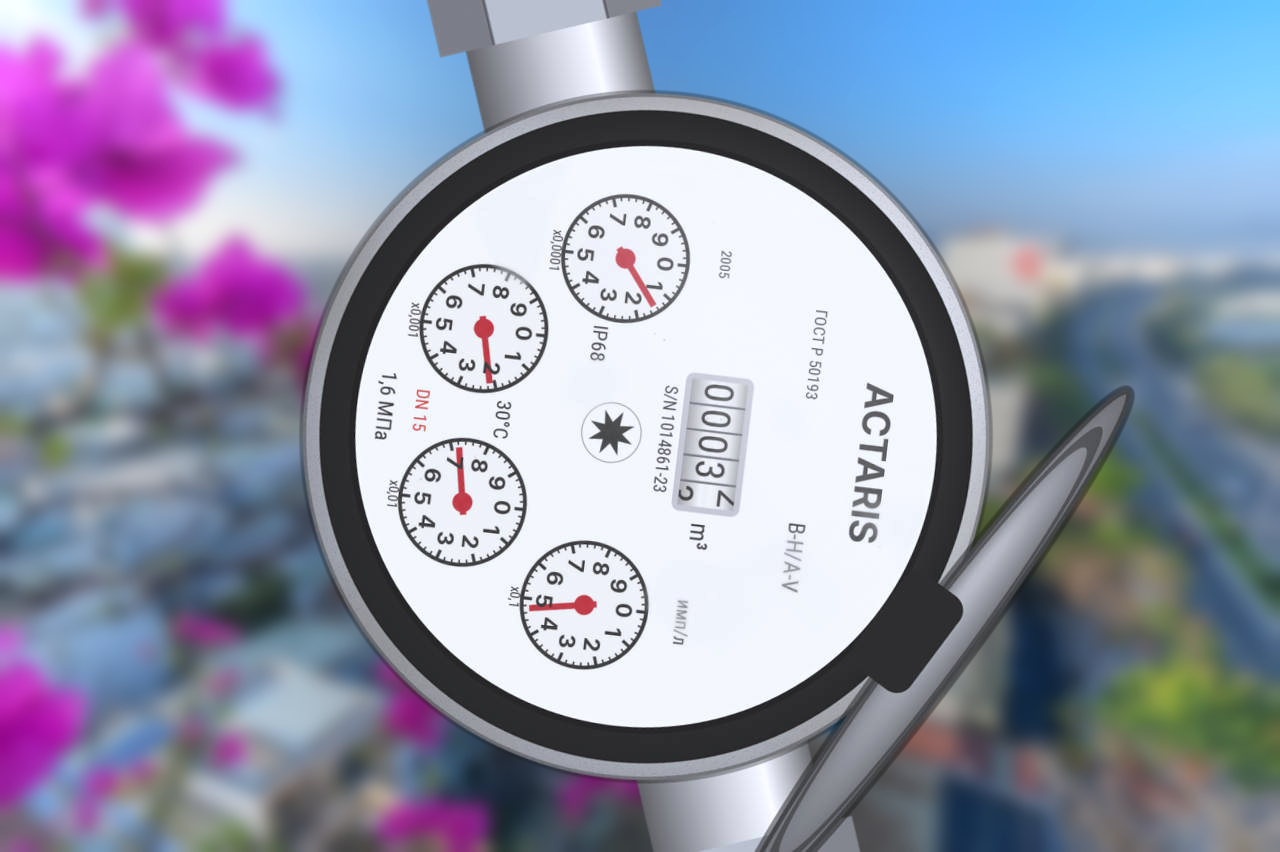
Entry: 32.4721 (m³)
